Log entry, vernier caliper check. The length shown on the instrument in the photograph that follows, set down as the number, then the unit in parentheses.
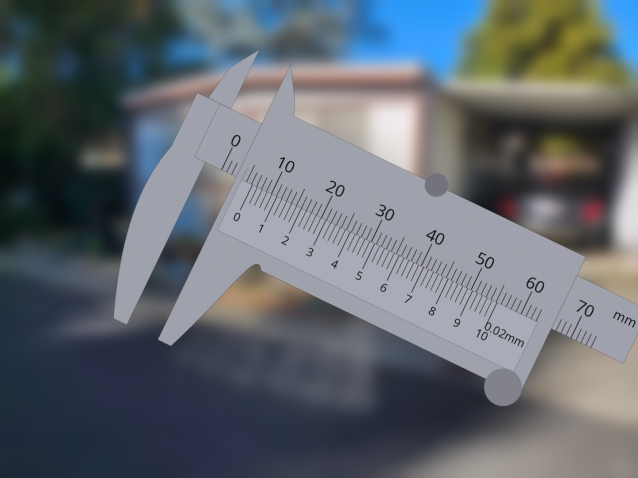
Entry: 6.2 (mm)
